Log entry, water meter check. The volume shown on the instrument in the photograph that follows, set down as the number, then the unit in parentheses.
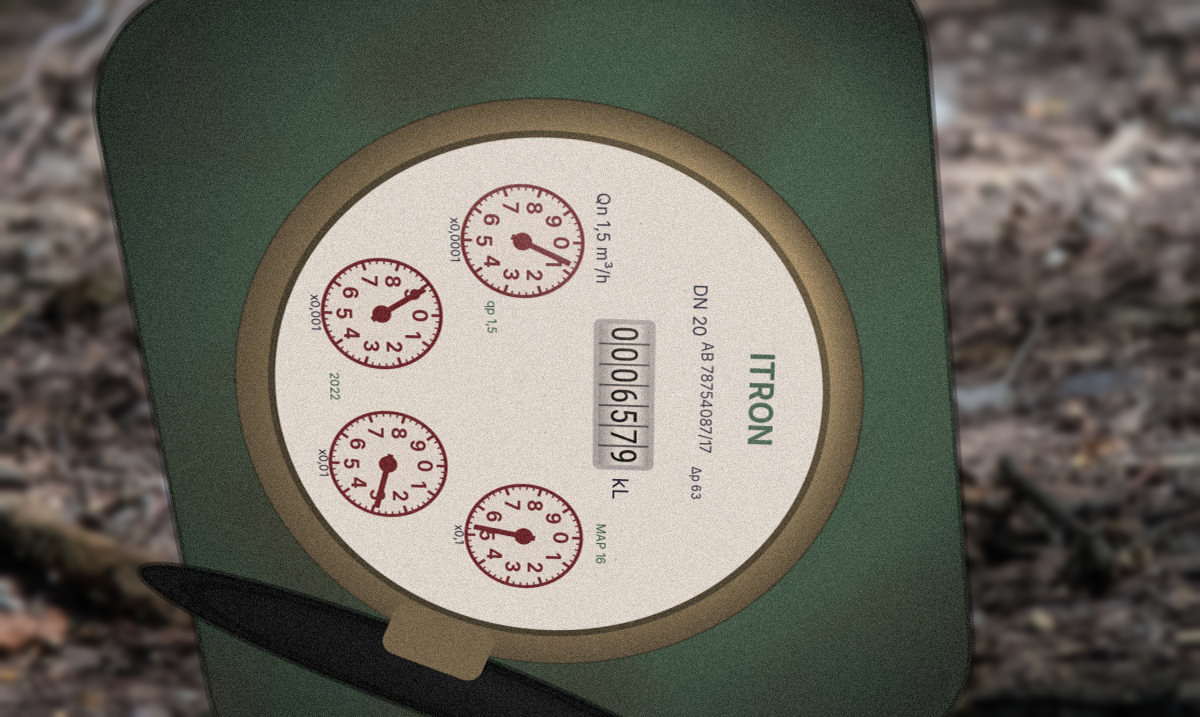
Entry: 6579.5290 (kL)
